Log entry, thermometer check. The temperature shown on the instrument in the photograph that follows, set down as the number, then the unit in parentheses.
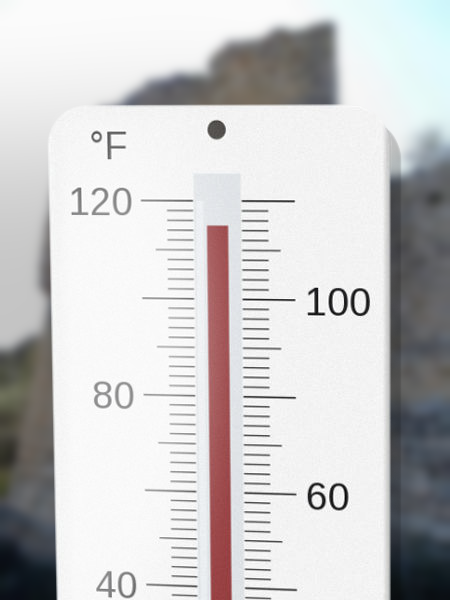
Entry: 115 (°F)
